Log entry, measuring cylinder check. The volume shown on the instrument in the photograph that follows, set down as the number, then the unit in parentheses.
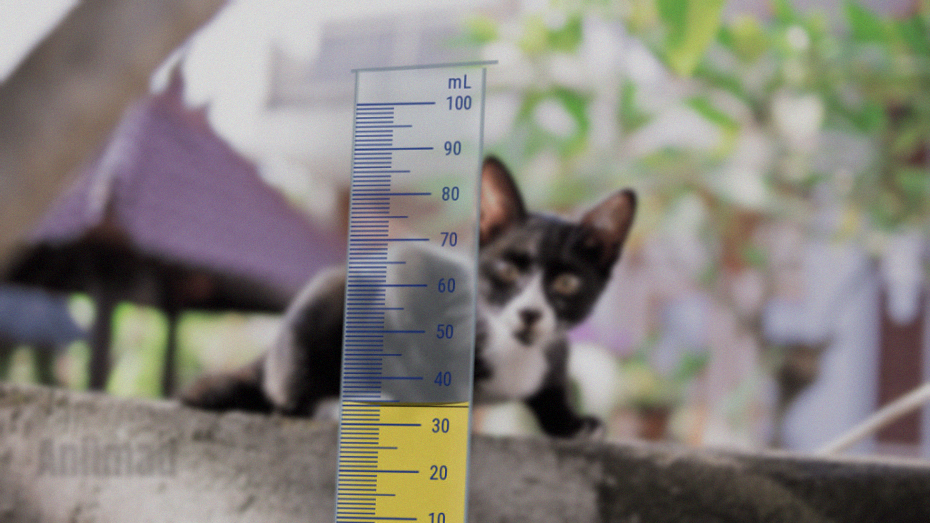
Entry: 34 (mL)
